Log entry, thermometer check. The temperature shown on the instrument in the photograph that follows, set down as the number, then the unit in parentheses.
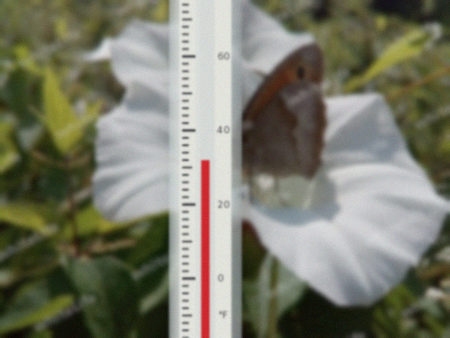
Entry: 32 (°F)
